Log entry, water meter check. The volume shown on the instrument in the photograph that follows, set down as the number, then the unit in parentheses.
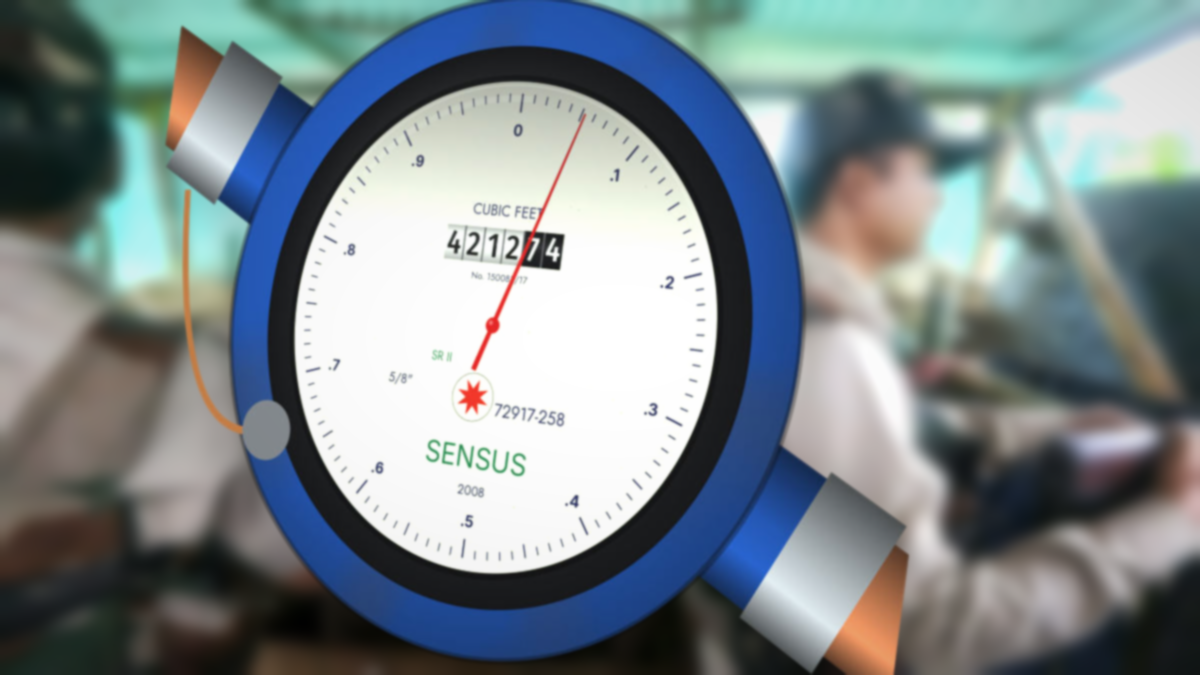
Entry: 421274.05 (ft³)
